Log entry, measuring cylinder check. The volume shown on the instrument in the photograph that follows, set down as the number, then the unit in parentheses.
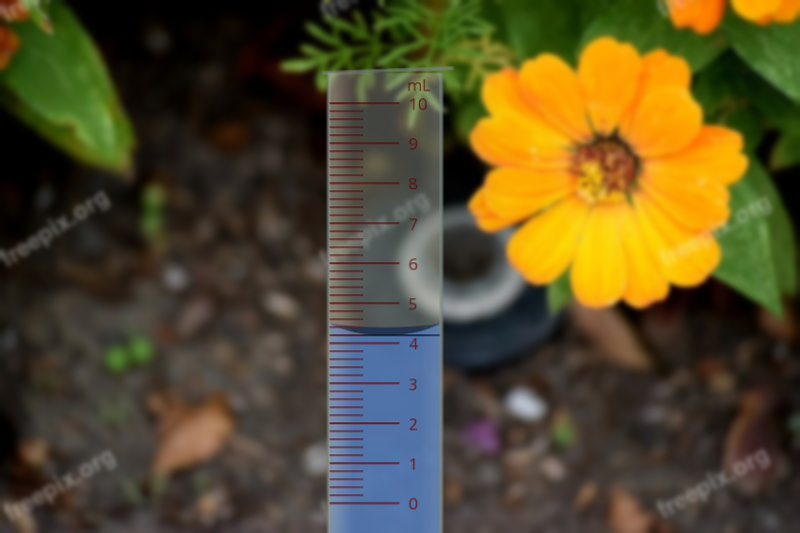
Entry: 4.2 (mL)
